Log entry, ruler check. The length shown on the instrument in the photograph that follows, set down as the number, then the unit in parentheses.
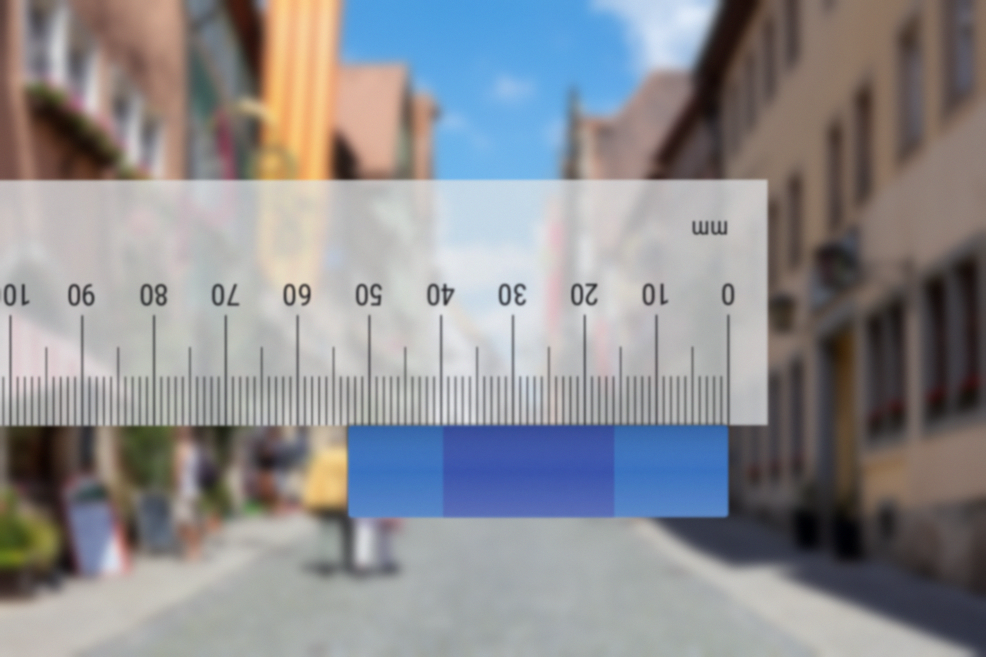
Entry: 53 (mm)
